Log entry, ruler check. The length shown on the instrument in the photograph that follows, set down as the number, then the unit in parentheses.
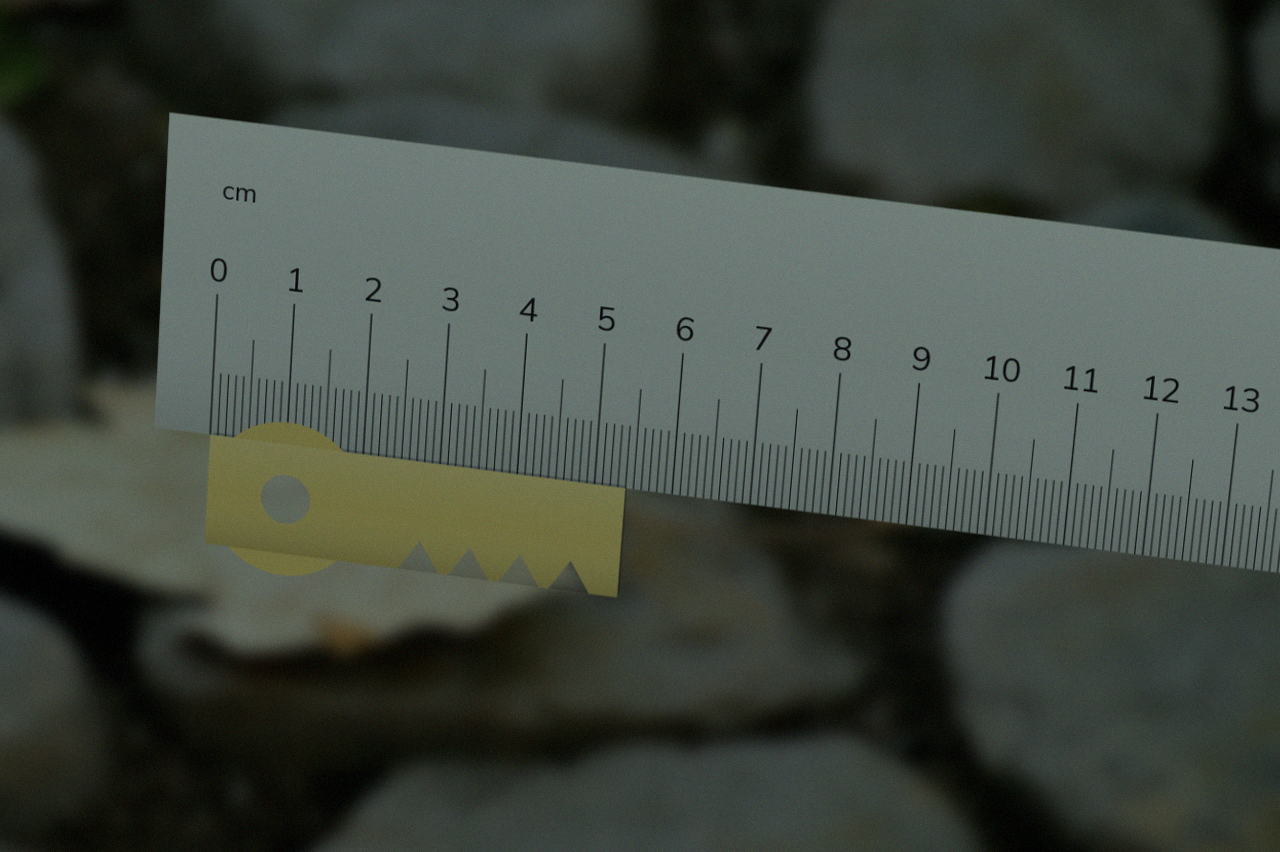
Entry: 5.4 (cm)
